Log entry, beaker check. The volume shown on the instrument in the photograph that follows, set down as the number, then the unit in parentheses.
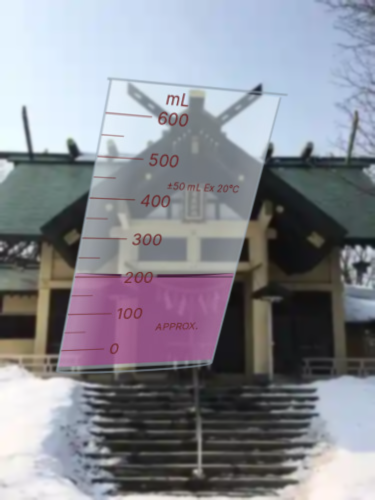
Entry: 200 (mL)
